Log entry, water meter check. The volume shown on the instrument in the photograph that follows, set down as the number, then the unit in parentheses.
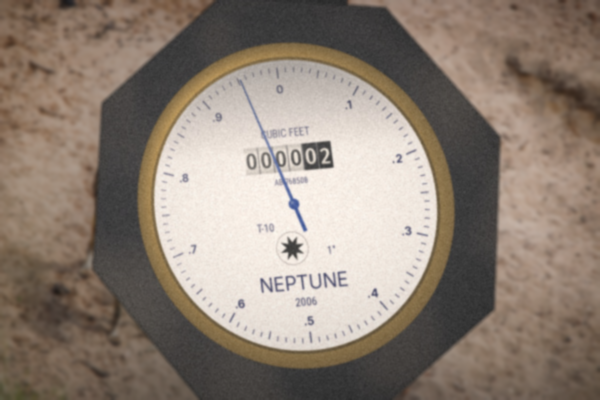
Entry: 1.95 (ft³)
